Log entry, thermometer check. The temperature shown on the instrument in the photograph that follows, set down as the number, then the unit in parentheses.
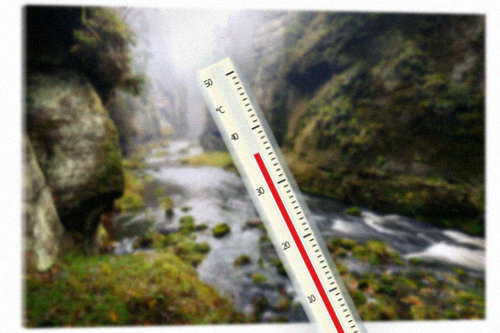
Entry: 36 (°C)
